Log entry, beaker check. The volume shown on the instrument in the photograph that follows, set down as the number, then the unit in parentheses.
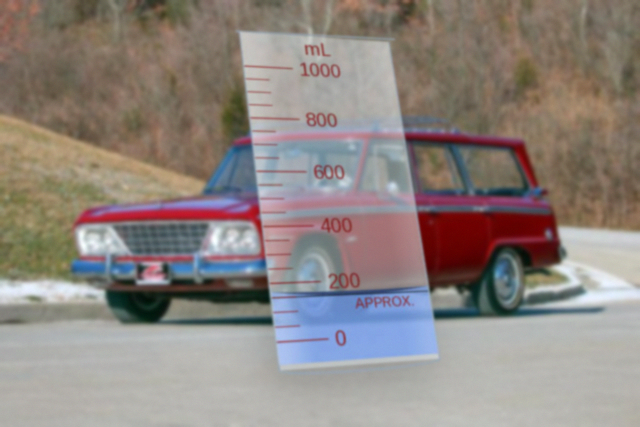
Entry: 150 (mL)
